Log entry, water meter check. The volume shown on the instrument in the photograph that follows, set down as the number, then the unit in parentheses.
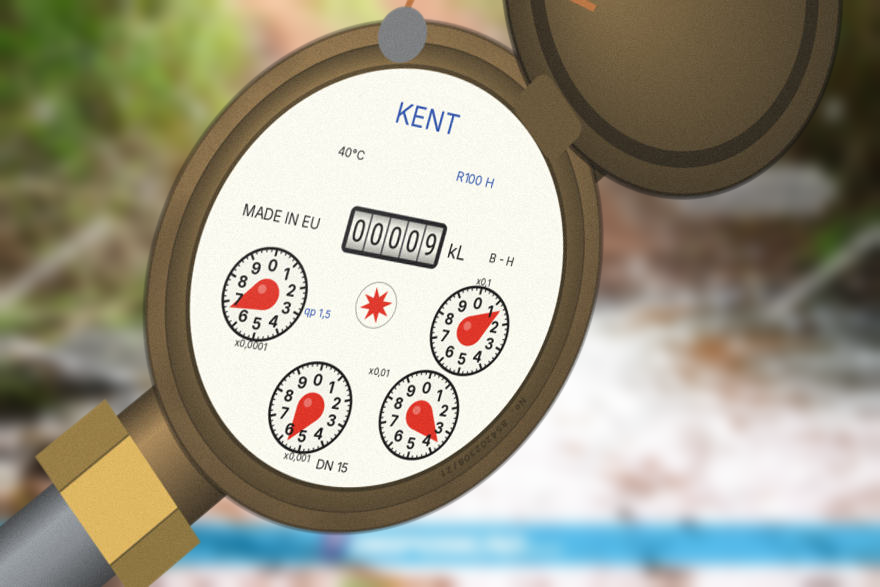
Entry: 9.1356 (kL)
